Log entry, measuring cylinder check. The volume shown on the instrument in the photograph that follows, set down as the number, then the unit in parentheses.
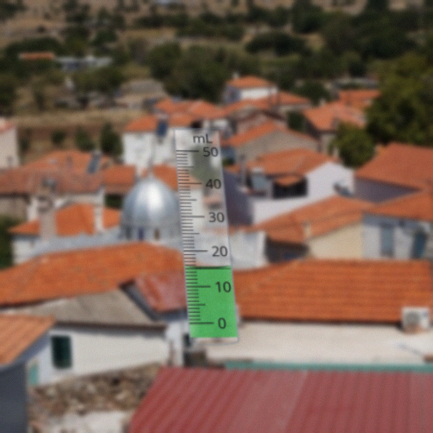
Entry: 15 (mL)
